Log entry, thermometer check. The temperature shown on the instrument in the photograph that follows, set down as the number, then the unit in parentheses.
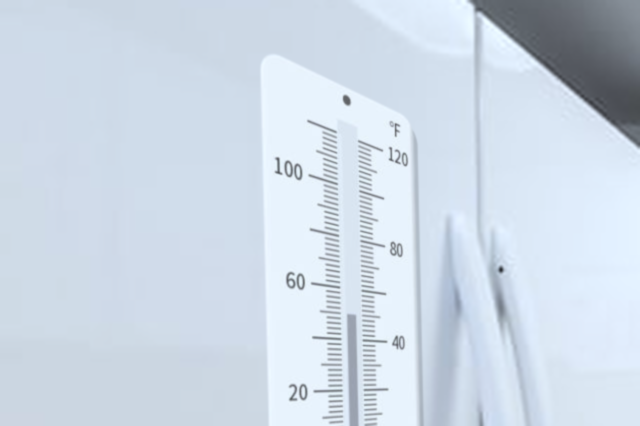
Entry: 50 (°F)
